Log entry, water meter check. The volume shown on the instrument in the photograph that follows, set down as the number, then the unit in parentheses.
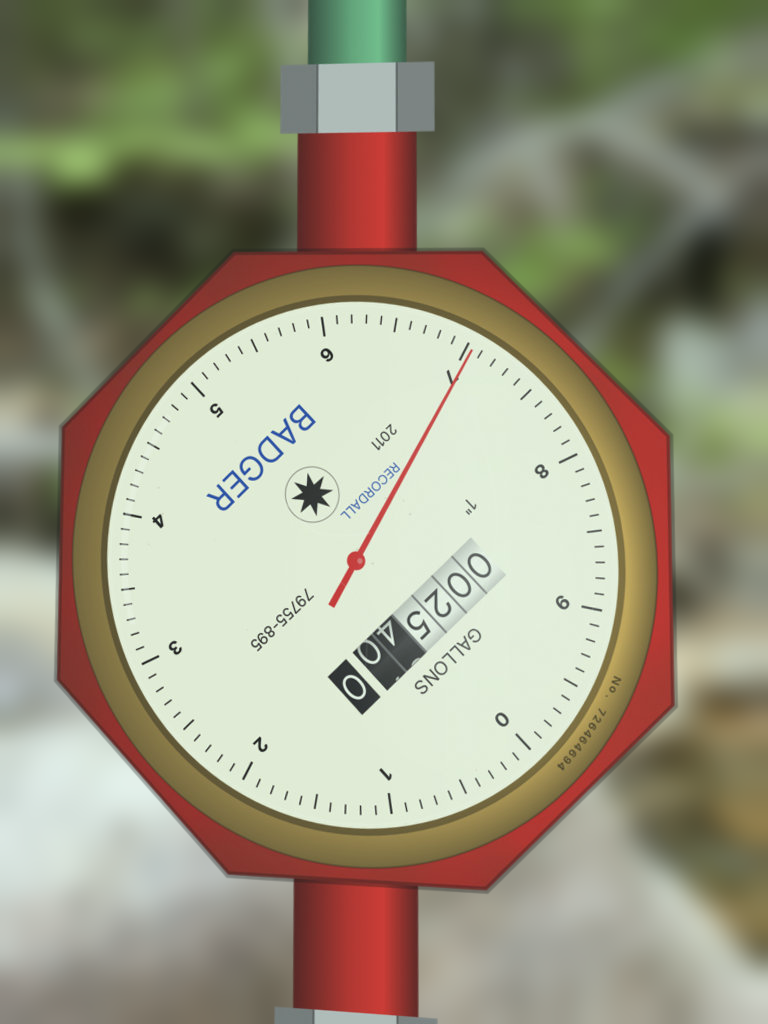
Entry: 25397.0 (gal)
